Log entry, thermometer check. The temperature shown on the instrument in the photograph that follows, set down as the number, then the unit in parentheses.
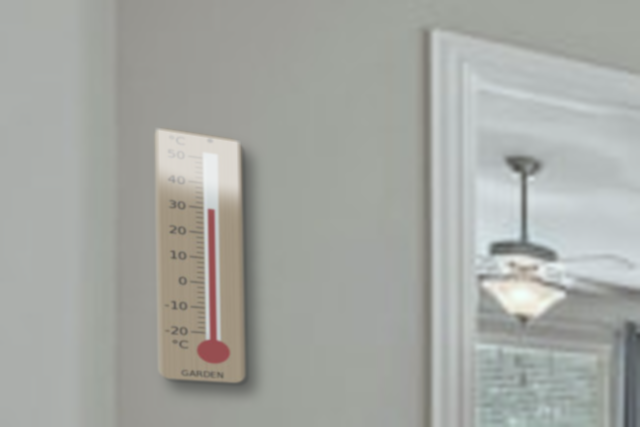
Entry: 30 (°C)
